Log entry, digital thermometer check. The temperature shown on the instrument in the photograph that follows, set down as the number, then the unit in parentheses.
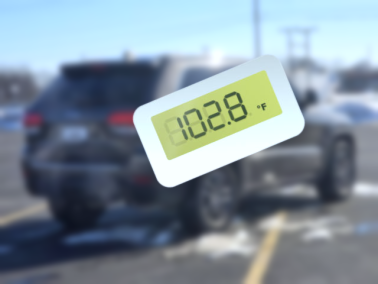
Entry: 102.8 (°F)
